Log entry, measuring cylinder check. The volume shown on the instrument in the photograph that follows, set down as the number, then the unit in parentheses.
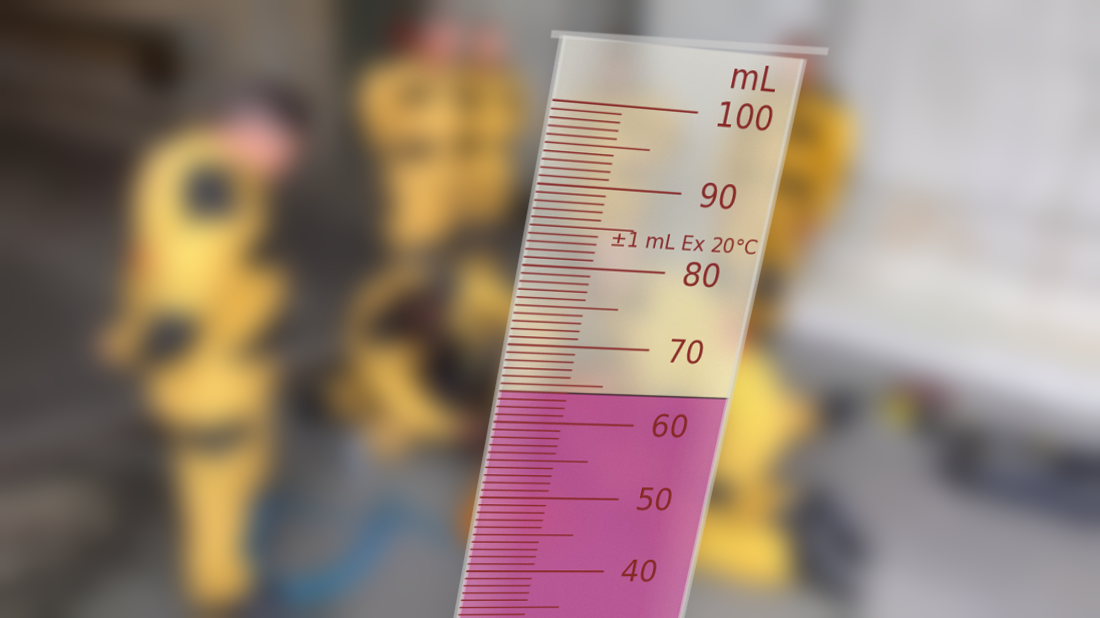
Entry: 64 (mL)
